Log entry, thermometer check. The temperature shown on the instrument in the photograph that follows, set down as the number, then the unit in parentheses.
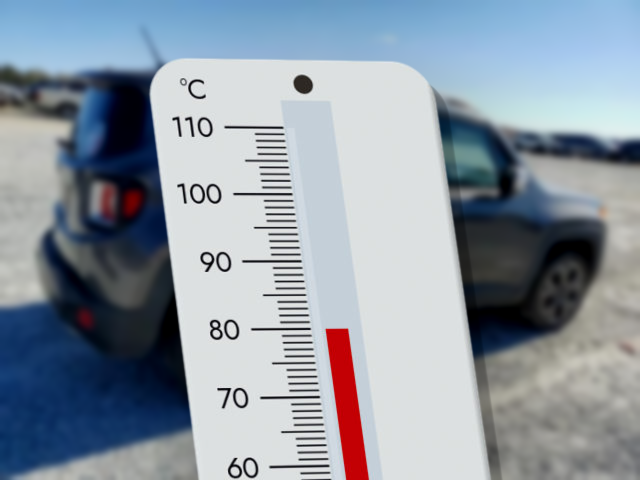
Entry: 80 (°C)
